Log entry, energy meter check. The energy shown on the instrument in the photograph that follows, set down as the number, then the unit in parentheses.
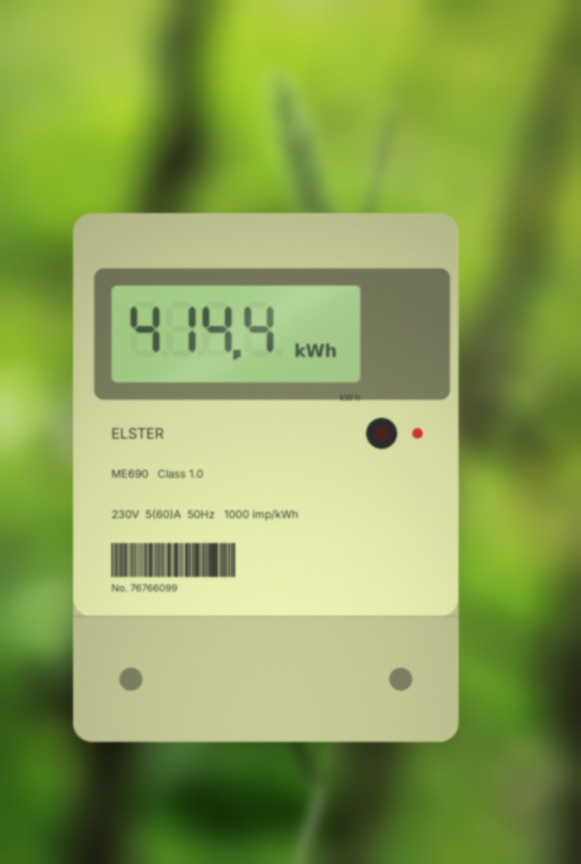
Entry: 414.4 (kWh)
